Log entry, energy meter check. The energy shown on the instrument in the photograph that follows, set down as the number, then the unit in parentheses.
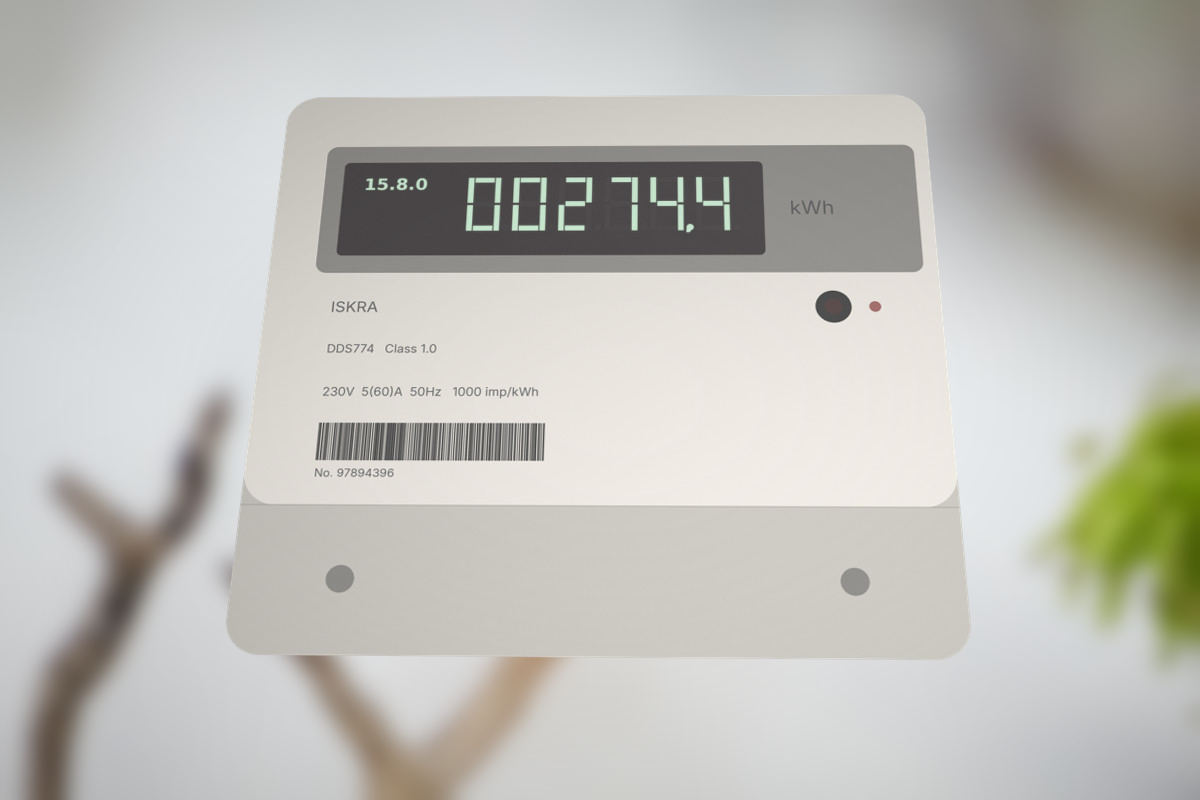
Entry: 274.4 (kWh)
